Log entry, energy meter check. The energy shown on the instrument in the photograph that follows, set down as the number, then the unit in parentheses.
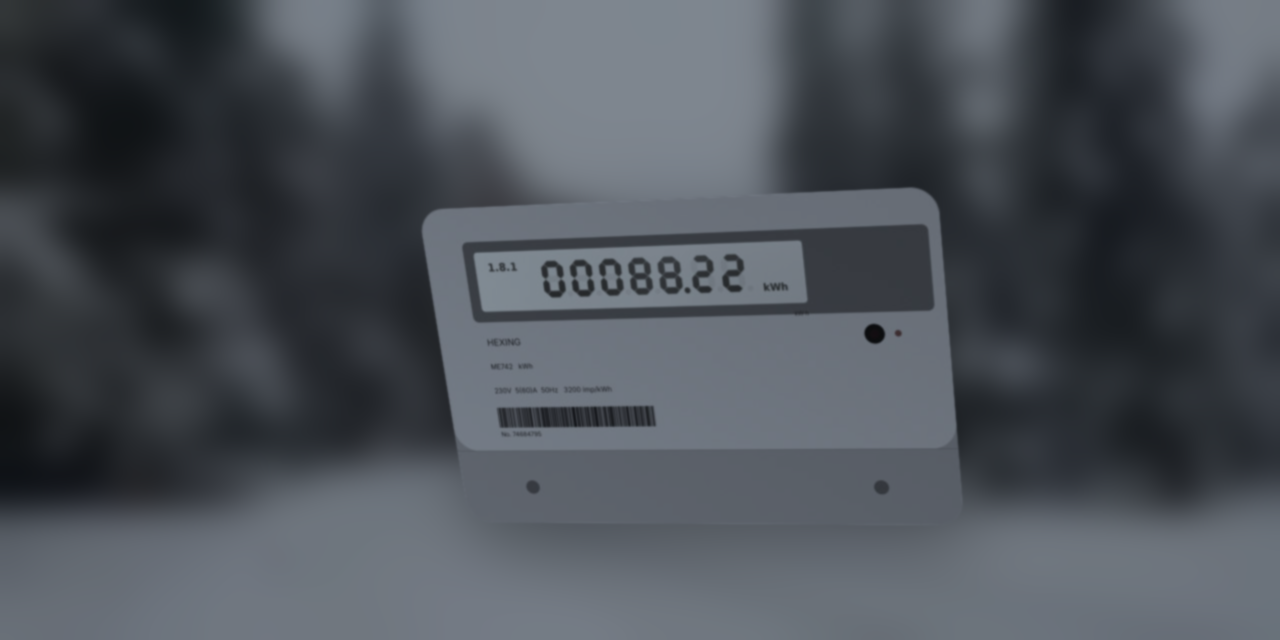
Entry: 88.22 (kWh)
